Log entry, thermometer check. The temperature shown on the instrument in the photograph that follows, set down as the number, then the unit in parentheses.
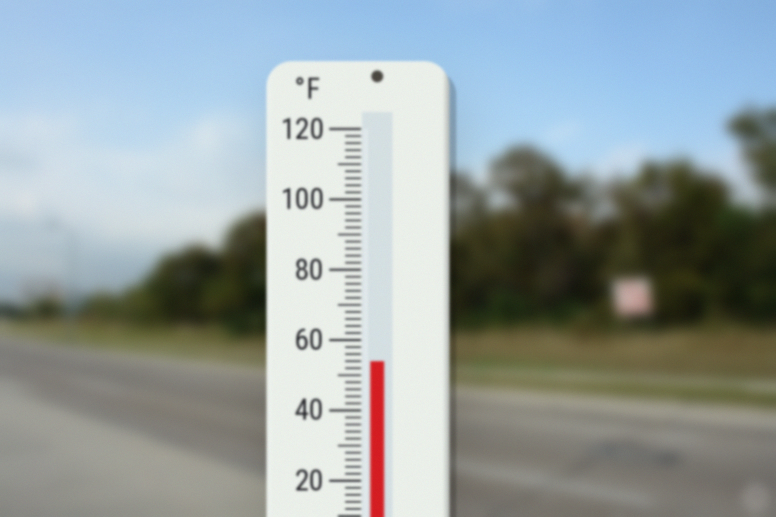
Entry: 54 (°F)
